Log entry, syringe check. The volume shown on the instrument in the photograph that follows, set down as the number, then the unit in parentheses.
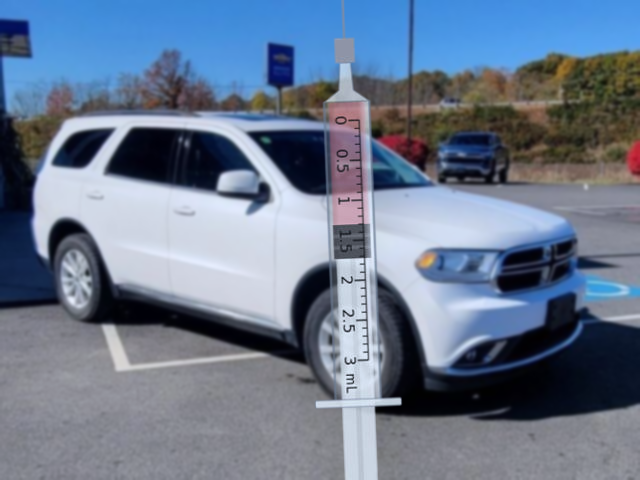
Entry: 1.3 (mL)
